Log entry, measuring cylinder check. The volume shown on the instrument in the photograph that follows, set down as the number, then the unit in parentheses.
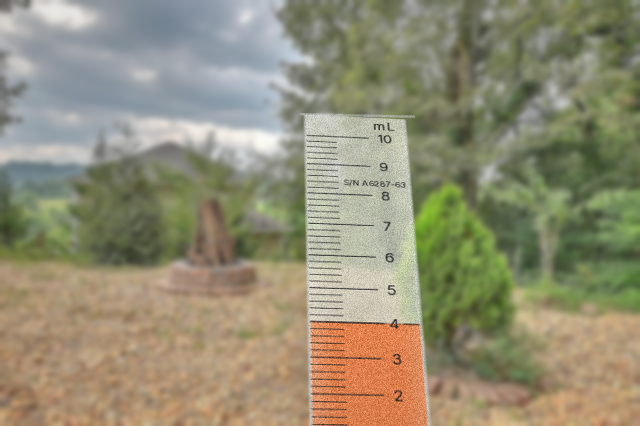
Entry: 4 (mL)
